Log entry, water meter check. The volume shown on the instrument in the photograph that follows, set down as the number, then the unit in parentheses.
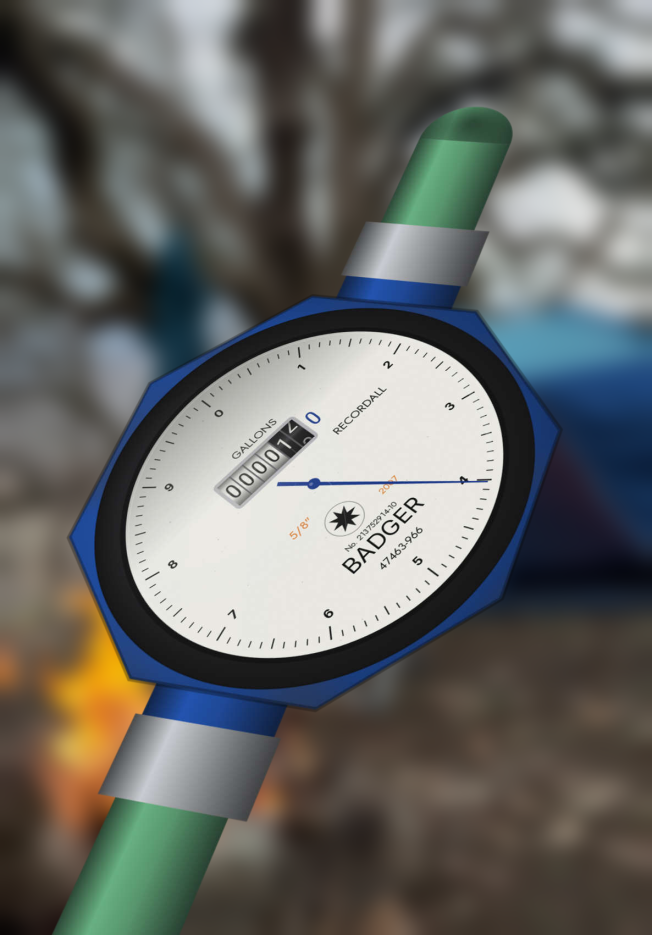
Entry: 124.0 (gal)
